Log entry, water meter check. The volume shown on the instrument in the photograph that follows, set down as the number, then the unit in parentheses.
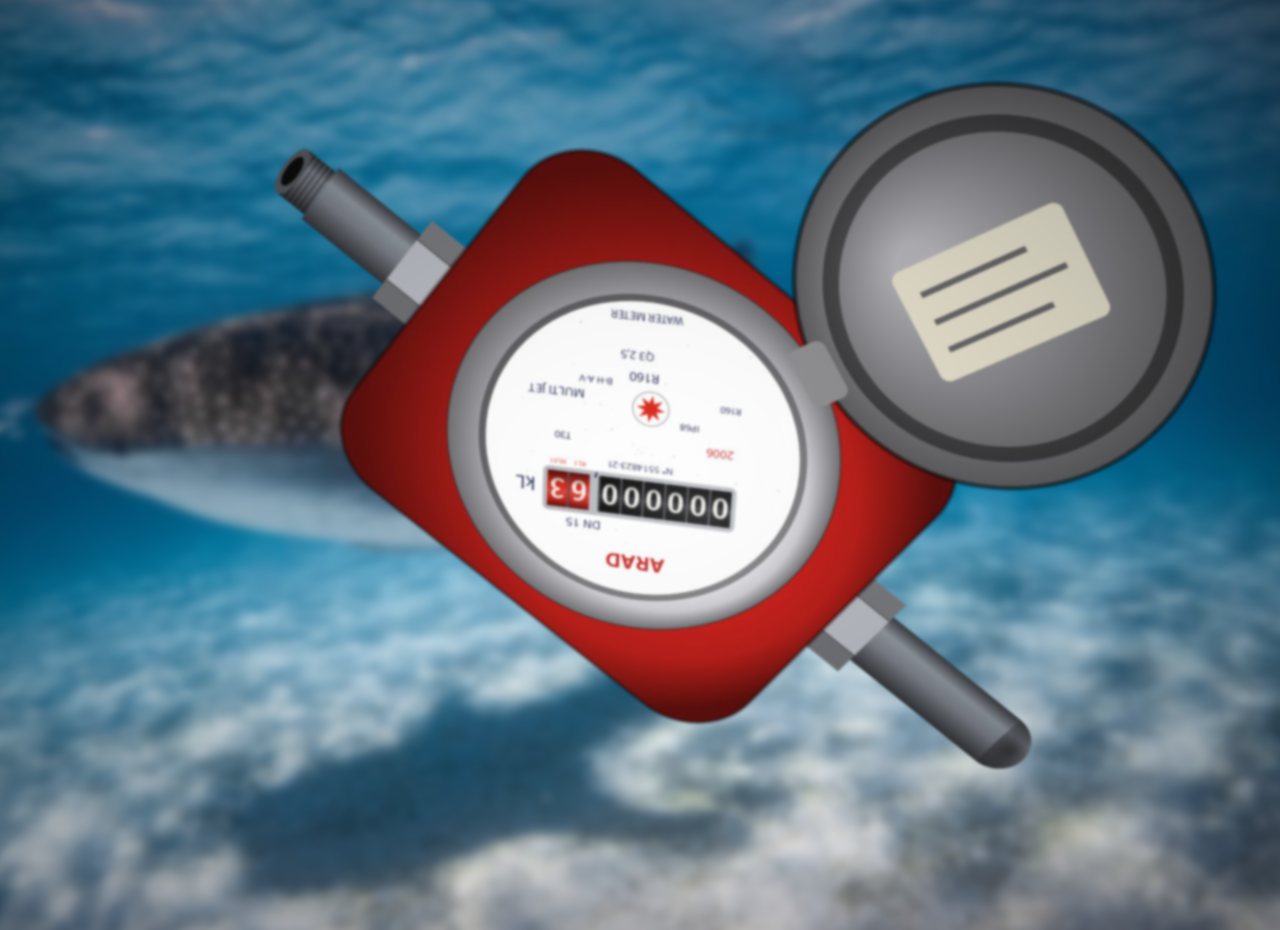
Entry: 0.63 (kL)
